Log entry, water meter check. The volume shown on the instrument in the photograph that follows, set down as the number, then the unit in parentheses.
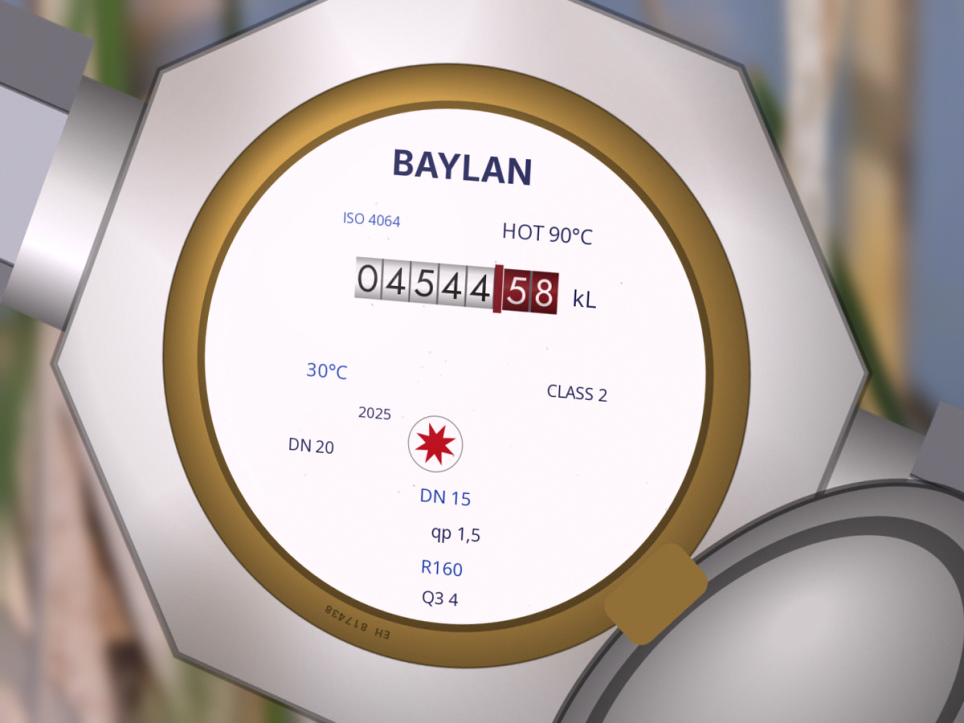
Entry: 4544.58 (kL)
